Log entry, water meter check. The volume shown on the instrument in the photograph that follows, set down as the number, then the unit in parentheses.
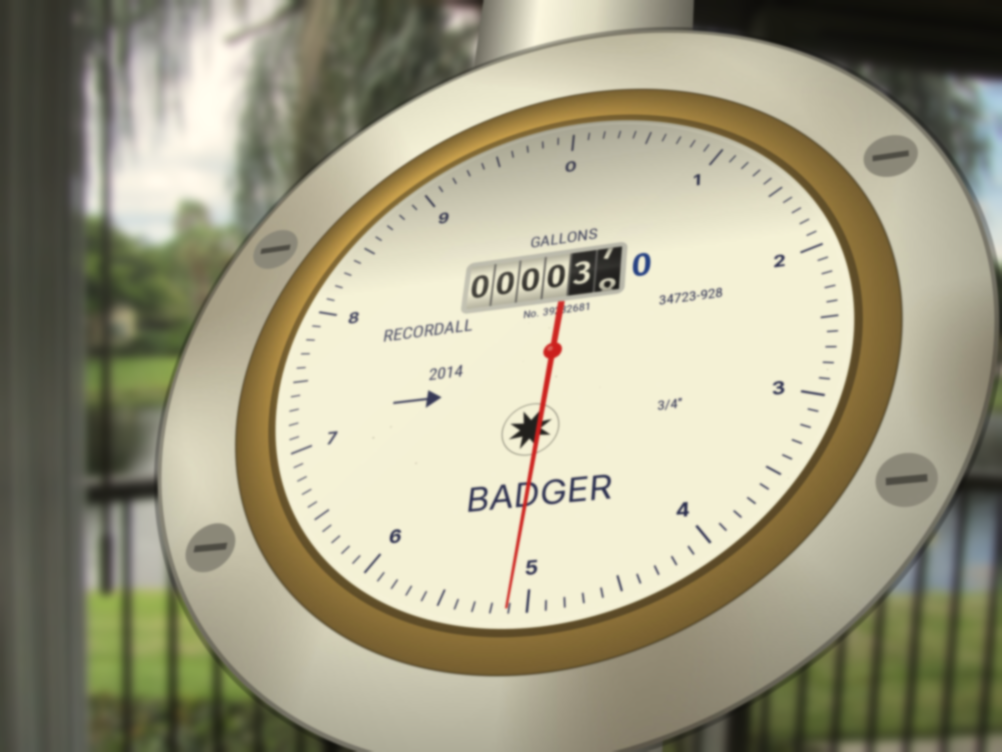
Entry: 375.1 (gal)
